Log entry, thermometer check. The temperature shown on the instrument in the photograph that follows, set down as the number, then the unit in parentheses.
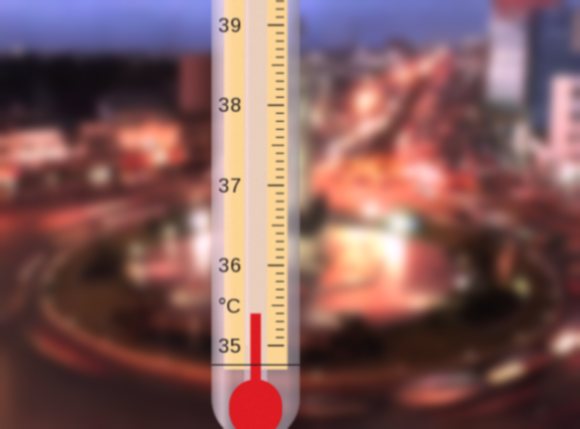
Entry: 35.4 (°C)
